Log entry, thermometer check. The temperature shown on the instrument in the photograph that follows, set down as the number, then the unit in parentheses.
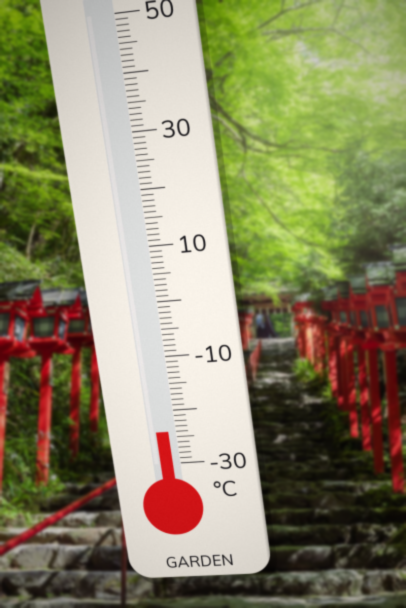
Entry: -24 (°C)
